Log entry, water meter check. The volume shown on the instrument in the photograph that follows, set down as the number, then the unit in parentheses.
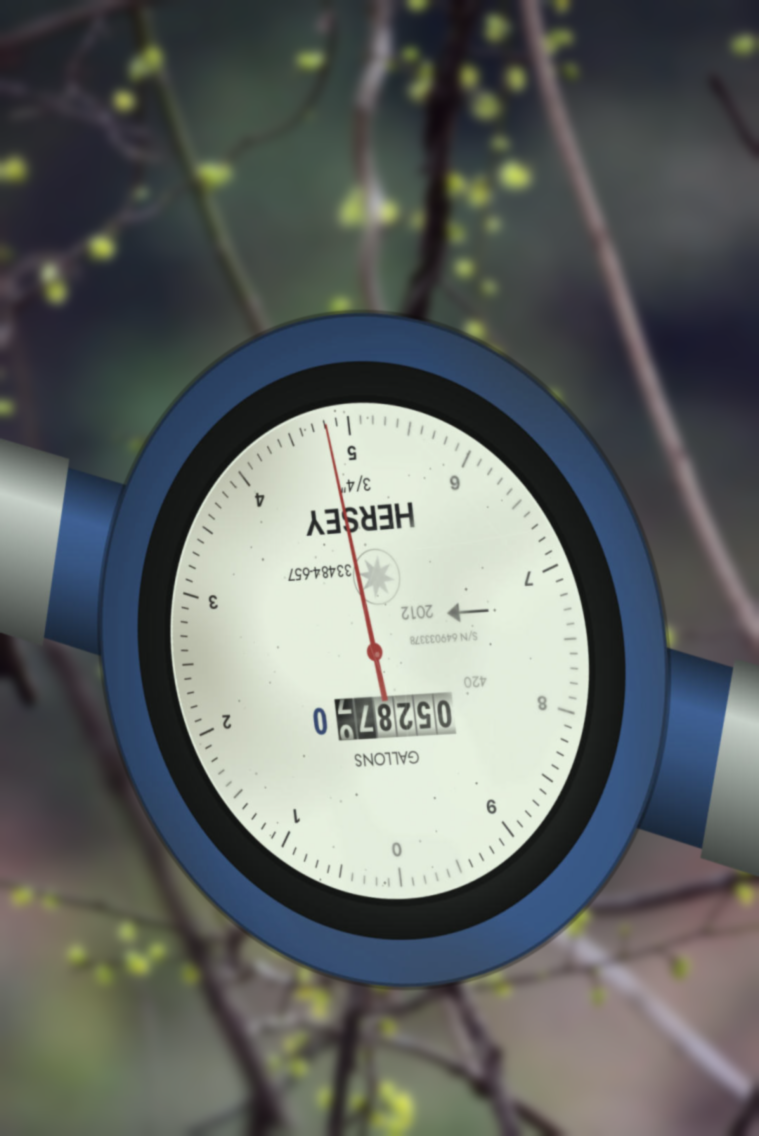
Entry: 528764.8 (gal)
